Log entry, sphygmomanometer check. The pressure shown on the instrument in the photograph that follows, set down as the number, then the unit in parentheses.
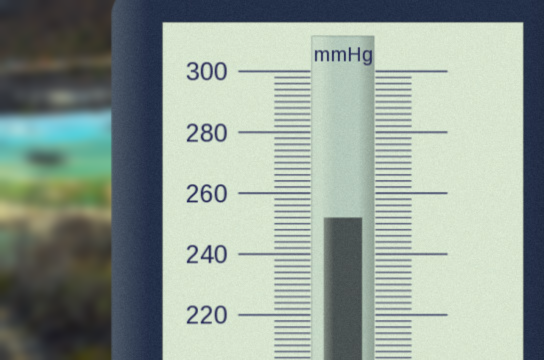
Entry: 252 (mmHg)
